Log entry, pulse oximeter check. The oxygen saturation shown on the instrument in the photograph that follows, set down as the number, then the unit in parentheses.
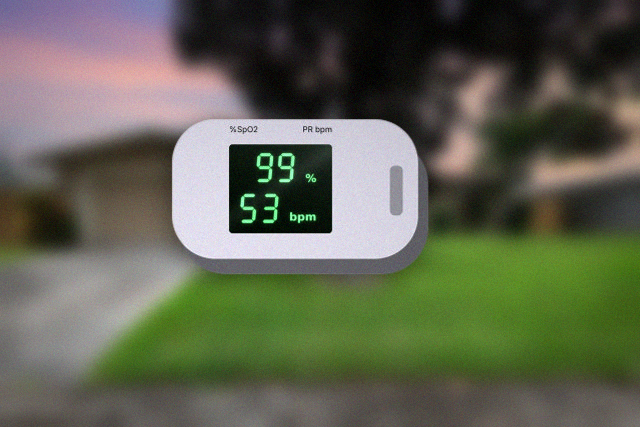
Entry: 99 (%)
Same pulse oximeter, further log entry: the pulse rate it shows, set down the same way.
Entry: 53 (bpm)
